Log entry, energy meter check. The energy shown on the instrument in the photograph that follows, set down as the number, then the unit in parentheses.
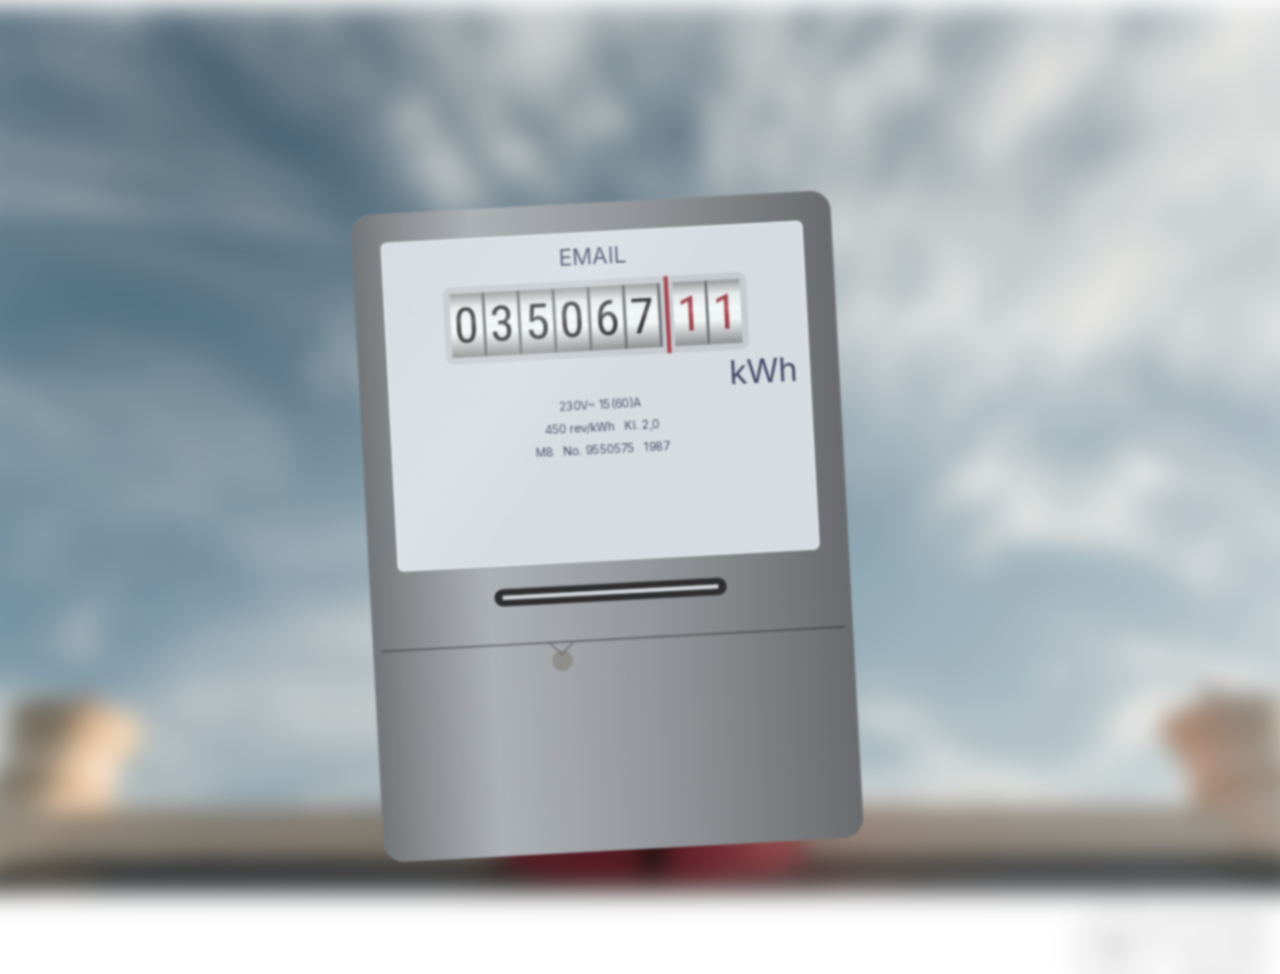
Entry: 35067.11 (kWh)
